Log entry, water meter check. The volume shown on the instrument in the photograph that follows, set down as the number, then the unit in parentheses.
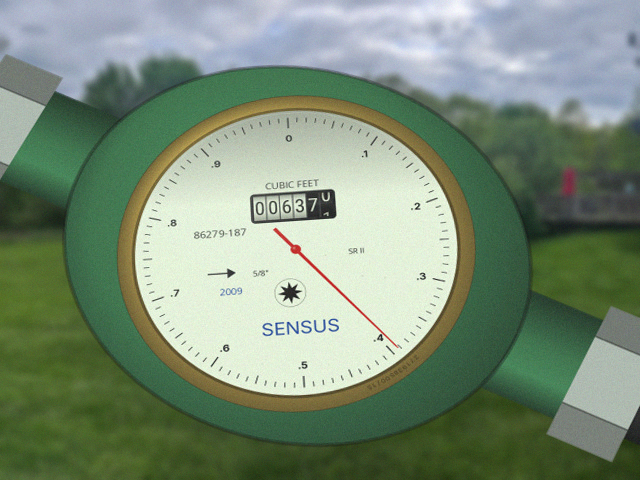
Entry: 6370.39 (ft³)
